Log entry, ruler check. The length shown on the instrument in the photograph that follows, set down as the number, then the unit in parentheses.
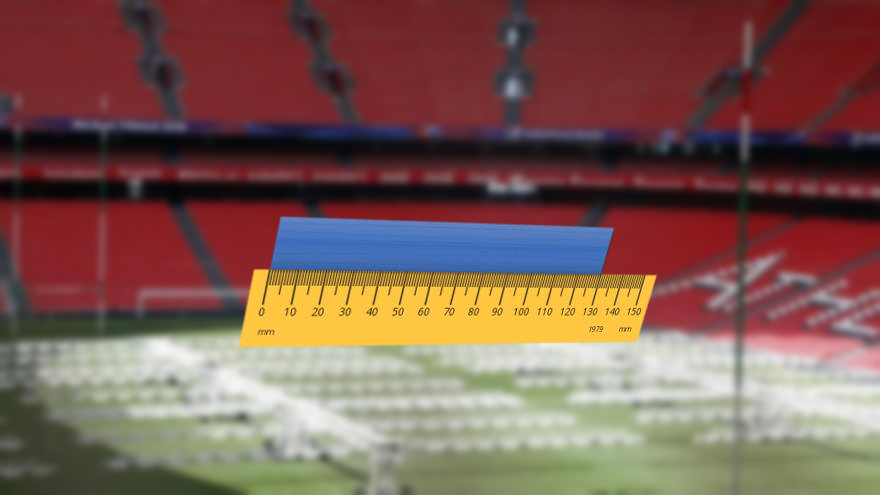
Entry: 130 (mm)
